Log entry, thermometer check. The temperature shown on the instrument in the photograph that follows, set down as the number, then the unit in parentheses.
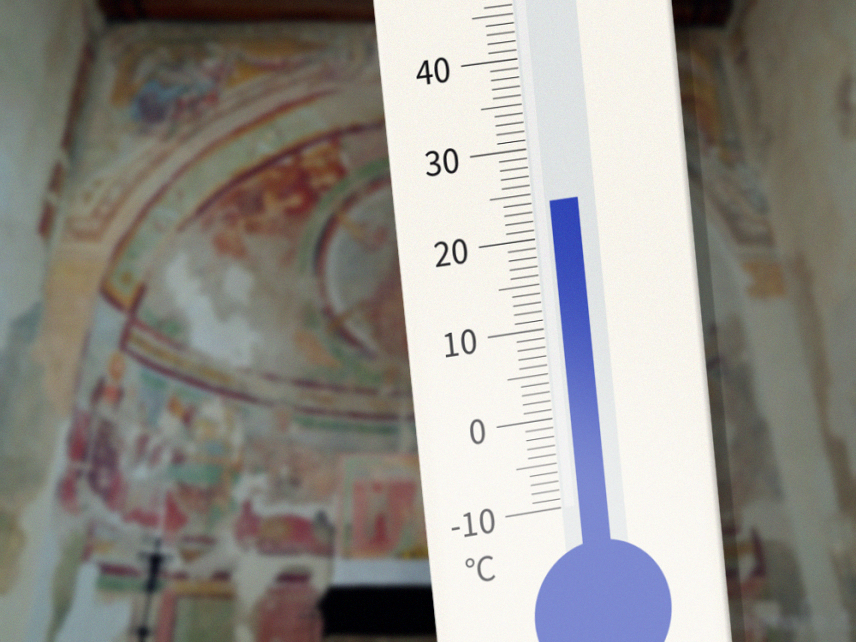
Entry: 24 (°C)
